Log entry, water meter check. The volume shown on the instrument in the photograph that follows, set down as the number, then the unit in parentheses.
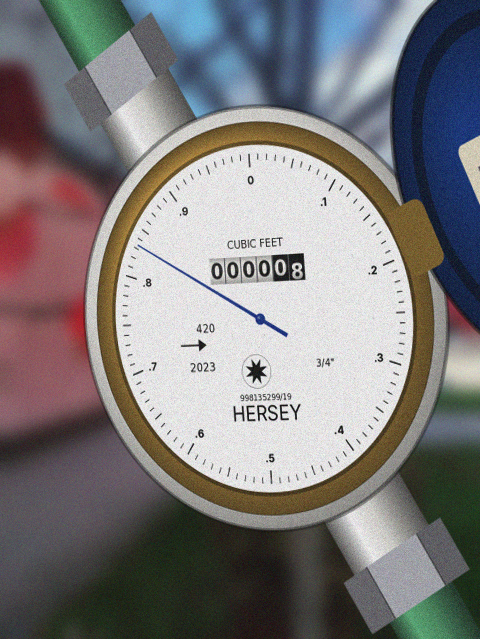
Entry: 7.83 (ft³)
